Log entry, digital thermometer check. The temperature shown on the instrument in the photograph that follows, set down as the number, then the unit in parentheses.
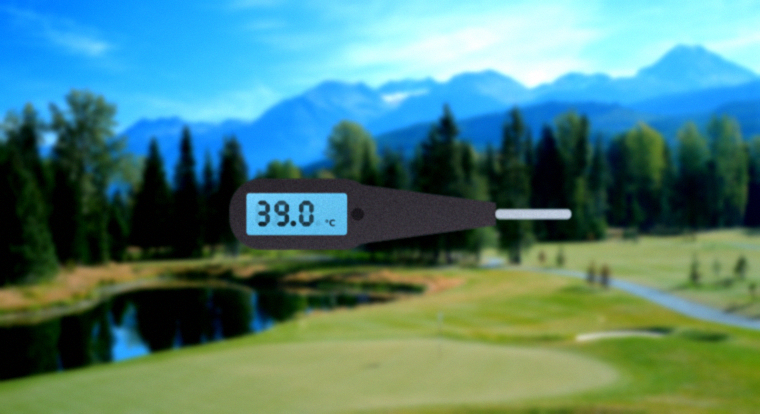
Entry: 39.0 (°C)
